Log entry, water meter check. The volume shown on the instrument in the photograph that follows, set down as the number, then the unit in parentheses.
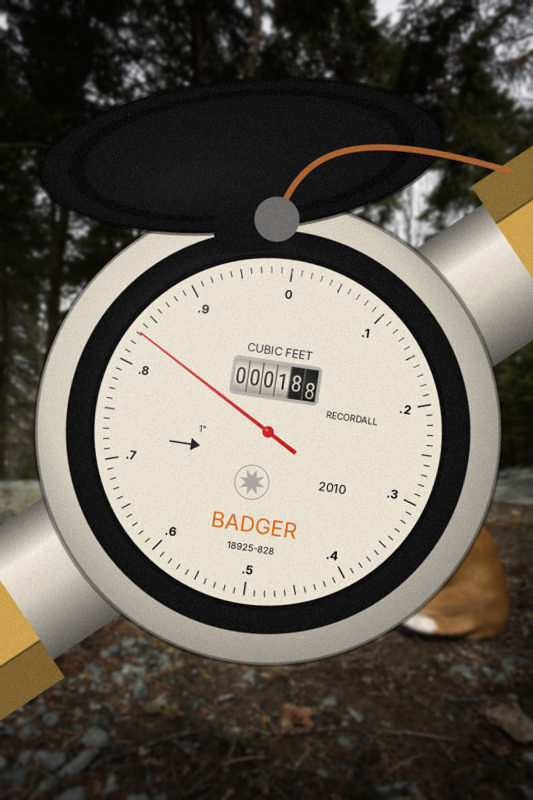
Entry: 187.83 (ft³)
